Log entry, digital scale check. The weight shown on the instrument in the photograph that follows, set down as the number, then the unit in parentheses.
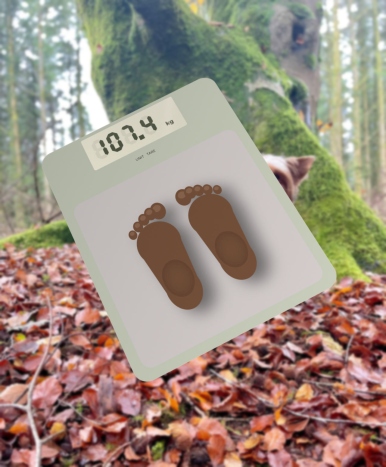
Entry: 107.4 (kg)
